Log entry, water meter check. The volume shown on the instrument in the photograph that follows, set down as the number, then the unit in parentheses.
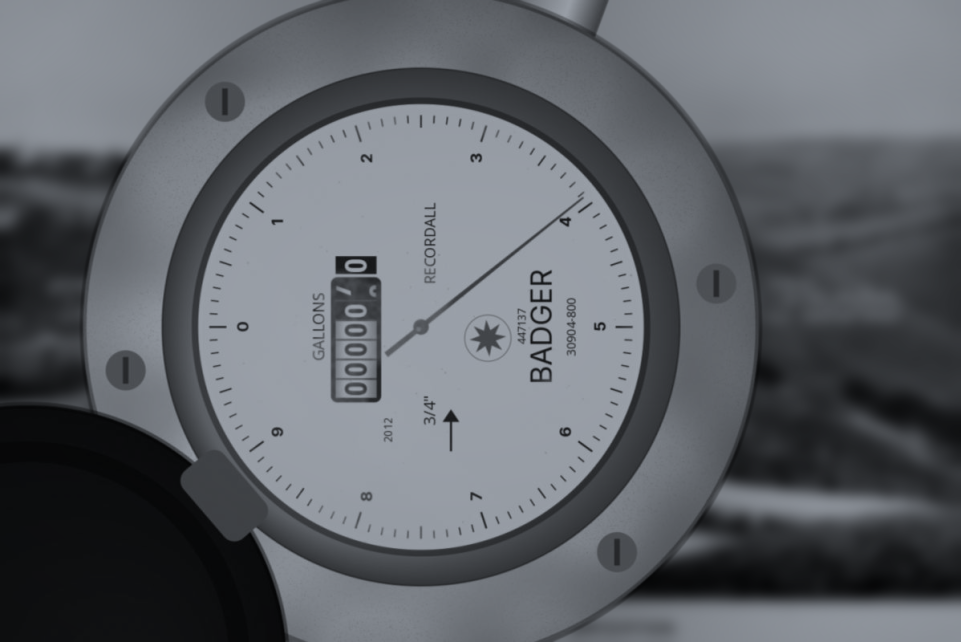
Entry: 73.9 (gal)
